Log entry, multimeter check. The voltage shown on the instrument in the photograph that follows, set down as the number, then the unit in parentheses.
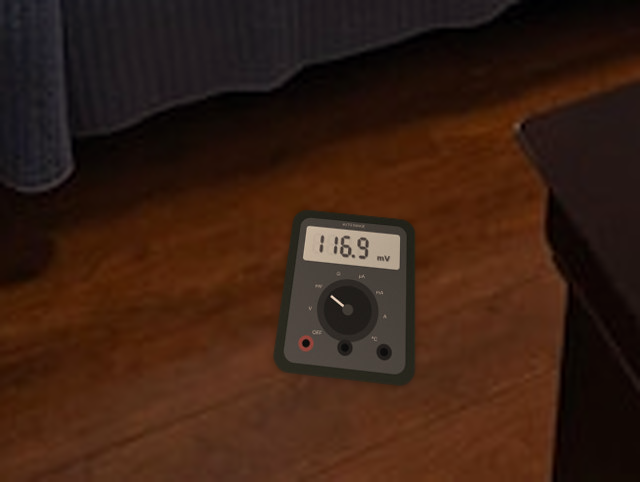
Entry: 116.9 (mV)
